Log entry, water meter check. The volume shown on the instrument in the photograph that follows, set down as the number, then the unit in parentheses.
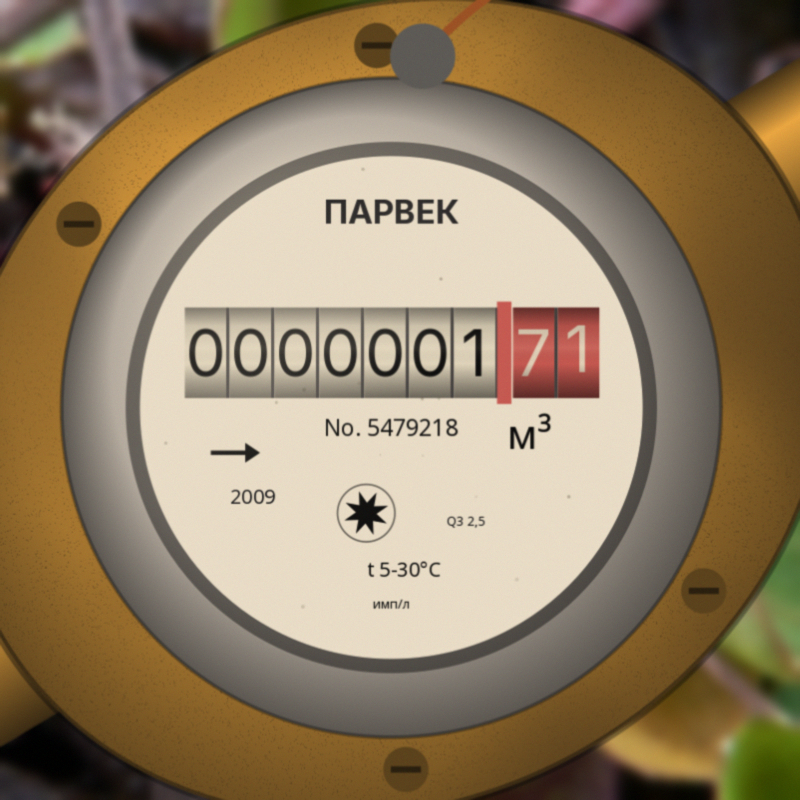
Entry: 1.71 (m³)
